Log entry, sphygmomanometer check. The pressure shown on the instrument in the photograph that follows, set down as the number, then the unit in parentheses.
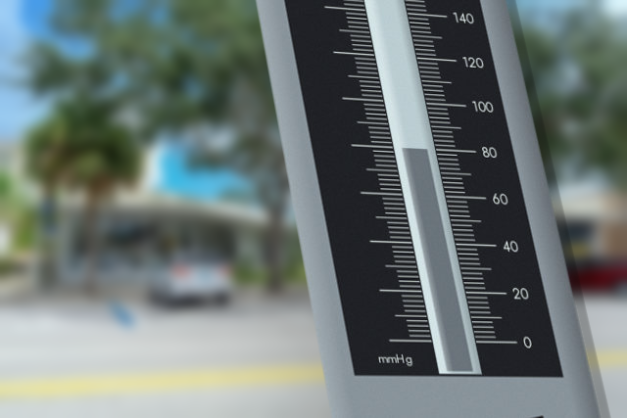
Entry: 80 (mmHg)
